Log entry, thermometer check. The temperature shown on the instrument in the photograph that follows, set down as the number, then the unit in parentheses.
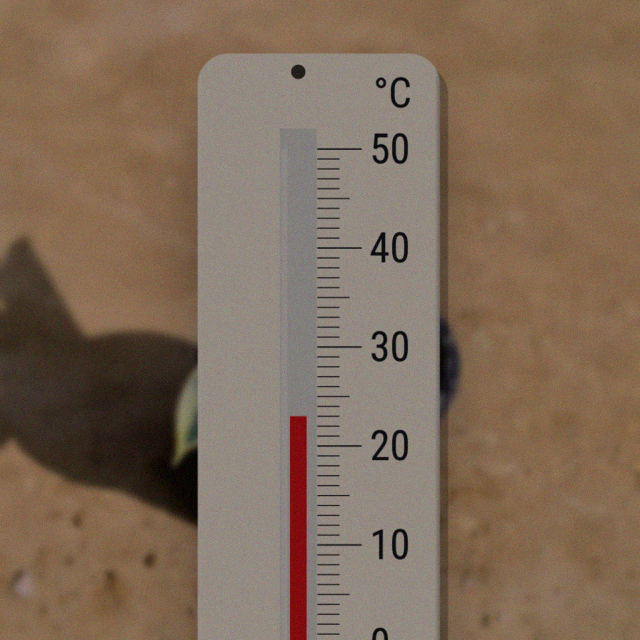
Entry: 23 (°C)
